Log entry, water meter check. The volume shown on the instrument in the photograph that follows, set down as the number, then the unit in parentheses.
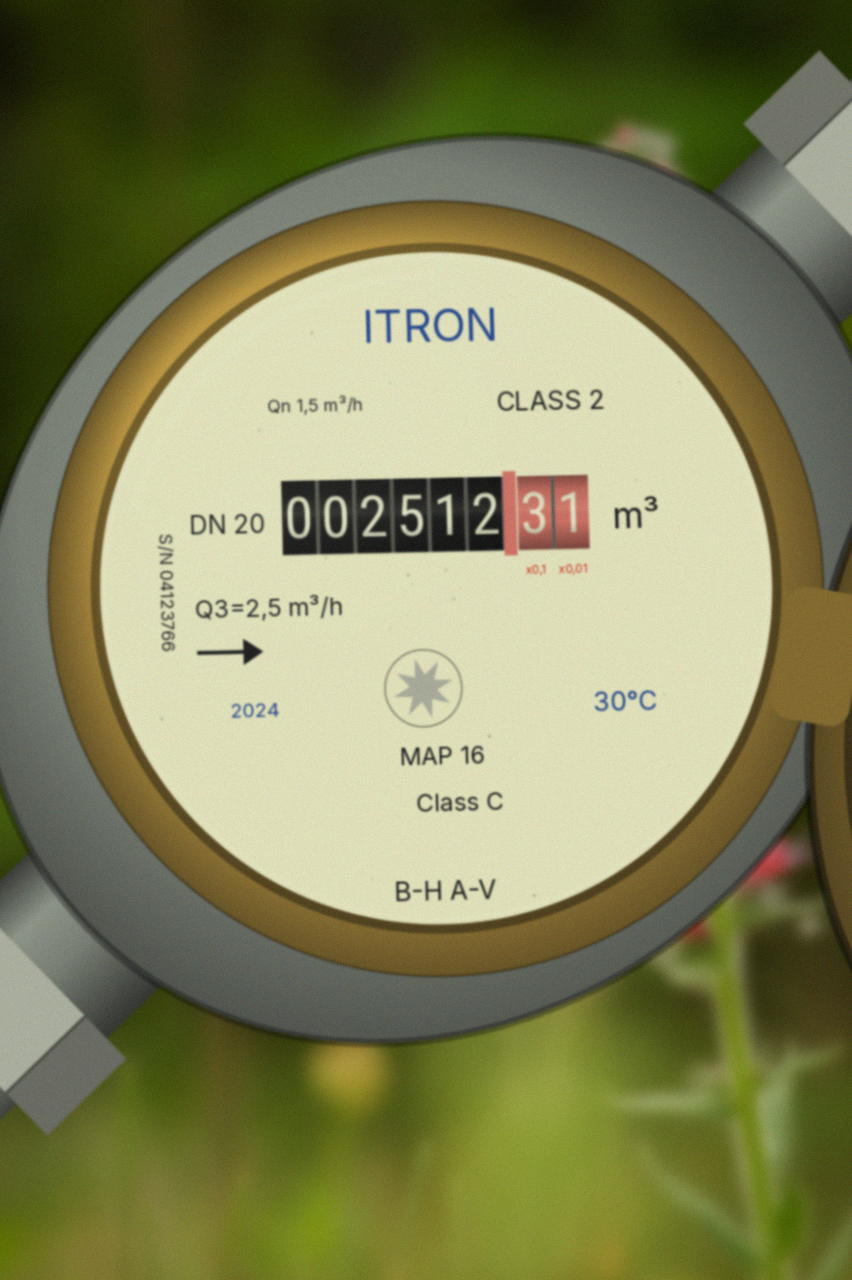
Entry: 2512.31 (m³)
